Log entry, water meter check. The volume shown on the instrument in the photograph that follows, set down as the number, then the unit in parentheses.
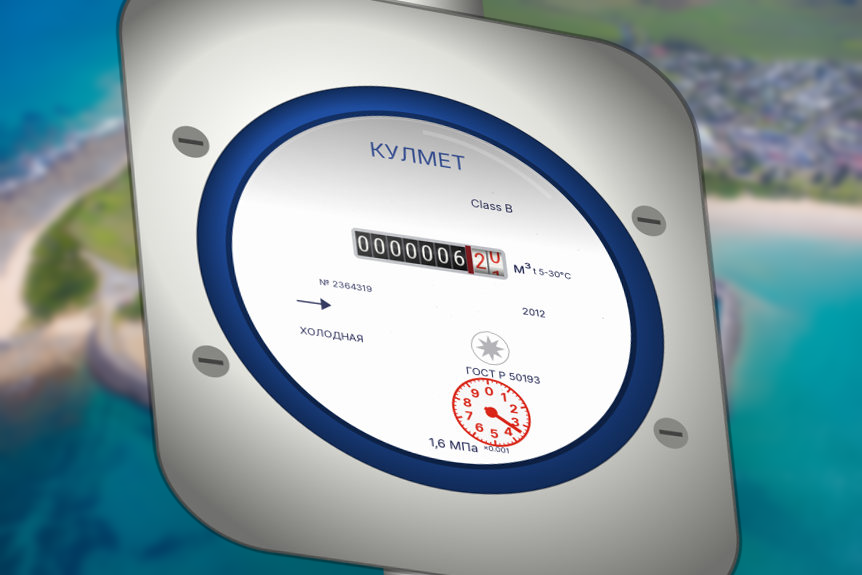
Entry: 6.203 (m³)
